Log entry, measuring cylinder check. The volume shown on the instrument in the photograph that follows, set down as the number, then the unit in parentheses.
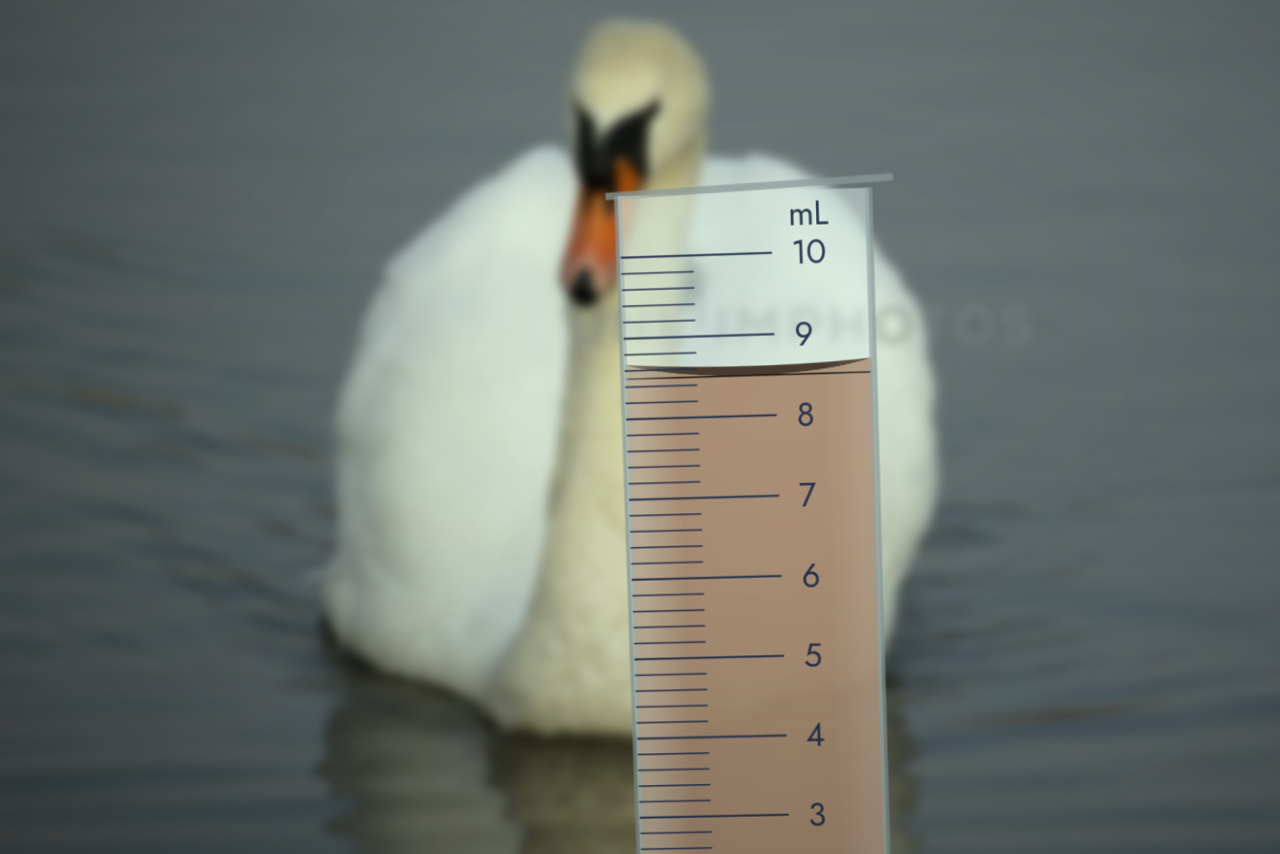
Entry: 8.5 (mL)
